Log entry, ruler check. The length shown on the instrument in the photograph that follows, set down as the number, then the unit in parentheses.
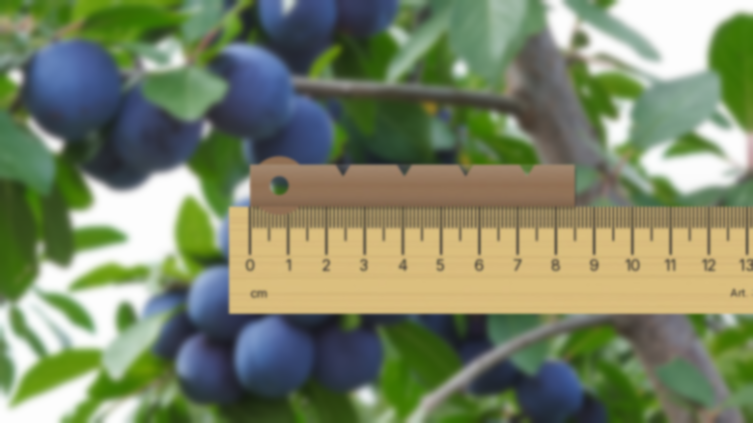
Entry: 8.5 (cm)
